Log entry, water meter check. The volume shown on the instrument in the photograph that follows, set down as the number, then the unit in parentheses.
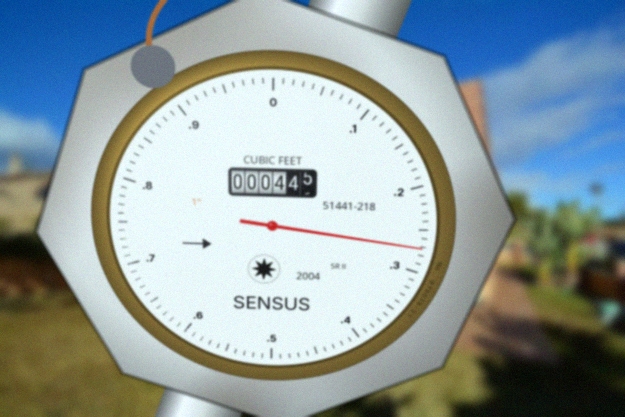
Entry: 445.27 (ft³)
